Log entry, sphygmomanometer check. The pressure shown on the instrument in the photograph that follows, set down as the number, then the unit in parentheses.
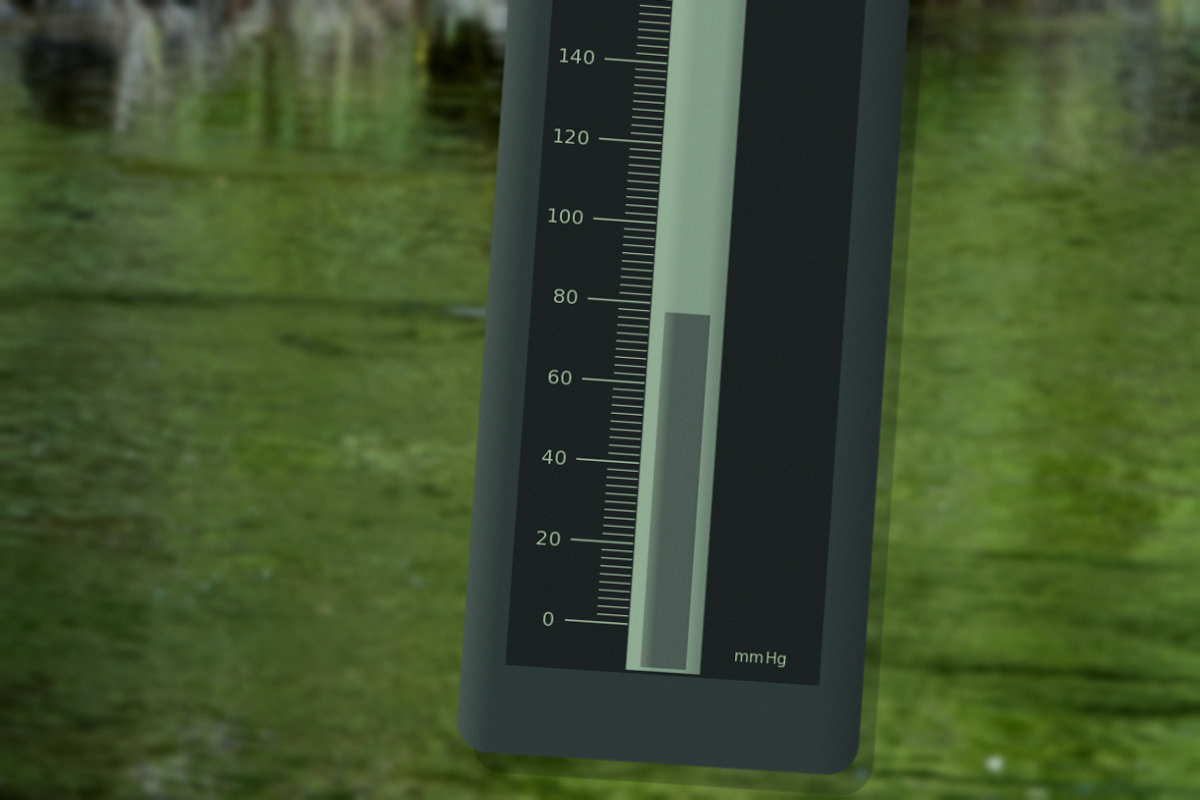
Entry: 78 (mmHg)
